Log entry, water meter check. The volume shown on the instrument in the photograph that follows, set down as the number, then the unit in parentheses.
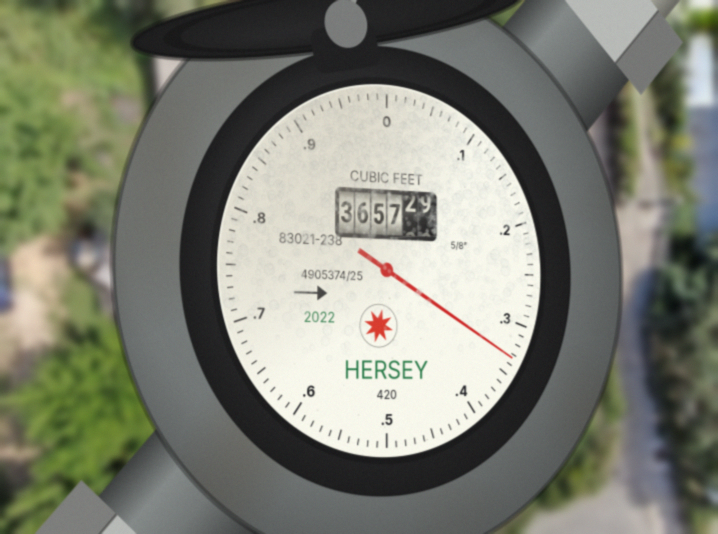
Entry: 365729.33 (ft³)
